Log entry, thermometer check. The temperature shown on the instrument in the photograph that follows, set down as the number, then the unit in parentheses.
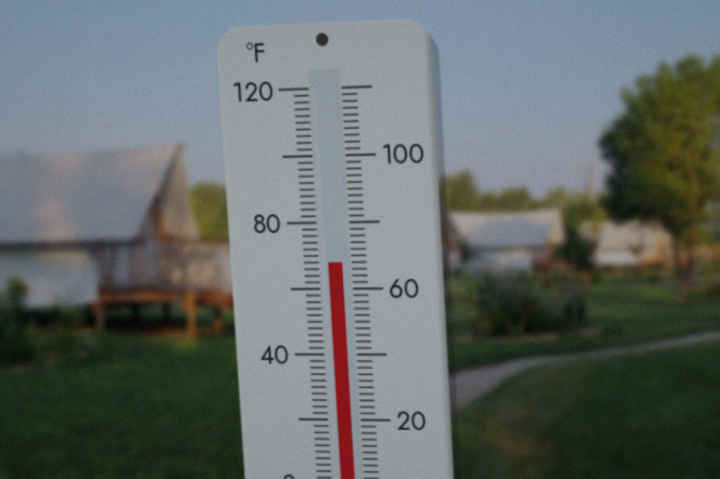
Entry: 68 (°F)
